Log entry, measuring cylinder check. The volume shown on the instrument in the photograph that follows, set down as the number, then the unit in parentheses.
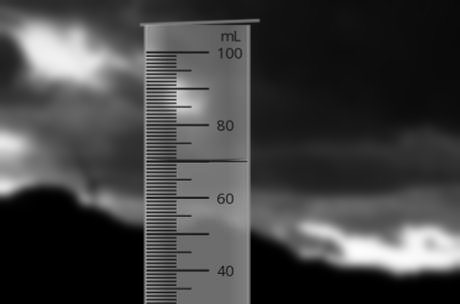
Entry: 70 (mL)
